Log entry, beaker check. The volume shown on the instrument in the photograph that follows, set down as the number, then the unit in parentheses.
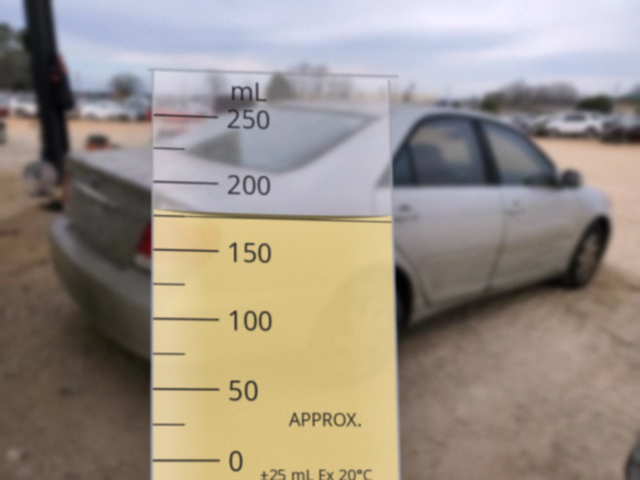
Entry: 175 (mL)
